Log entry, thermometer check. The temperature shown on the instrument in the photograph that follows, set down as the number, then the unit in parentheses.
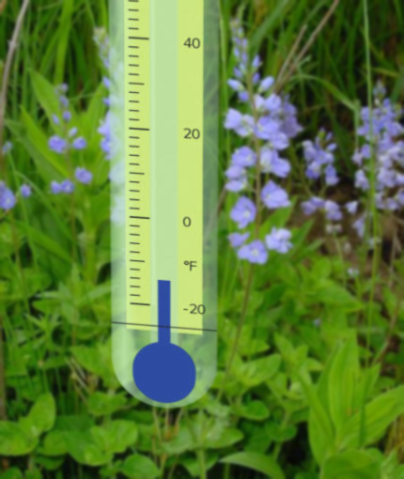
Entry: -14 (°F)
